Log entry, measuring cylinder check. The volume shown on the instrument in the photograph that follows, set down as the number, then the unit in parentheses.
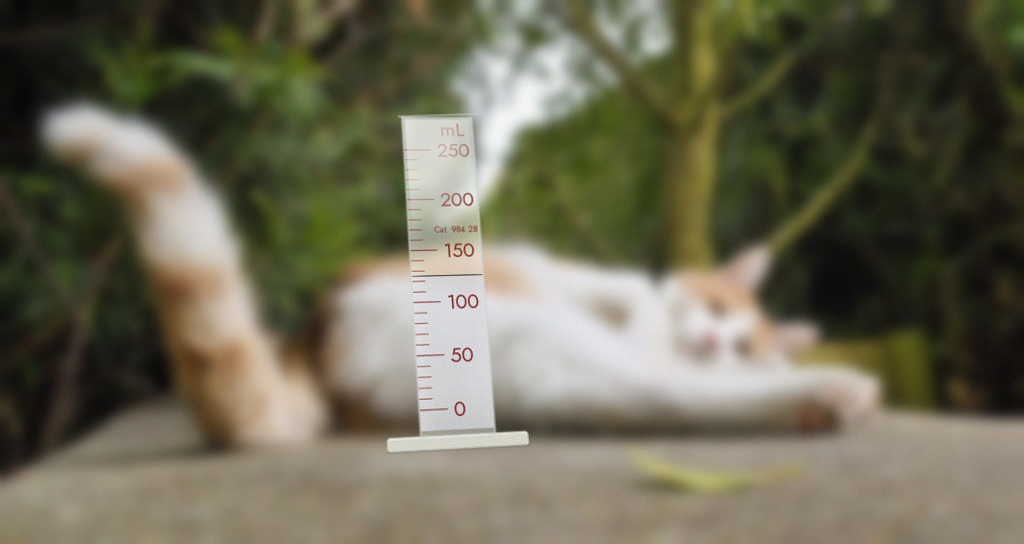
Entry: 125 (mL)
